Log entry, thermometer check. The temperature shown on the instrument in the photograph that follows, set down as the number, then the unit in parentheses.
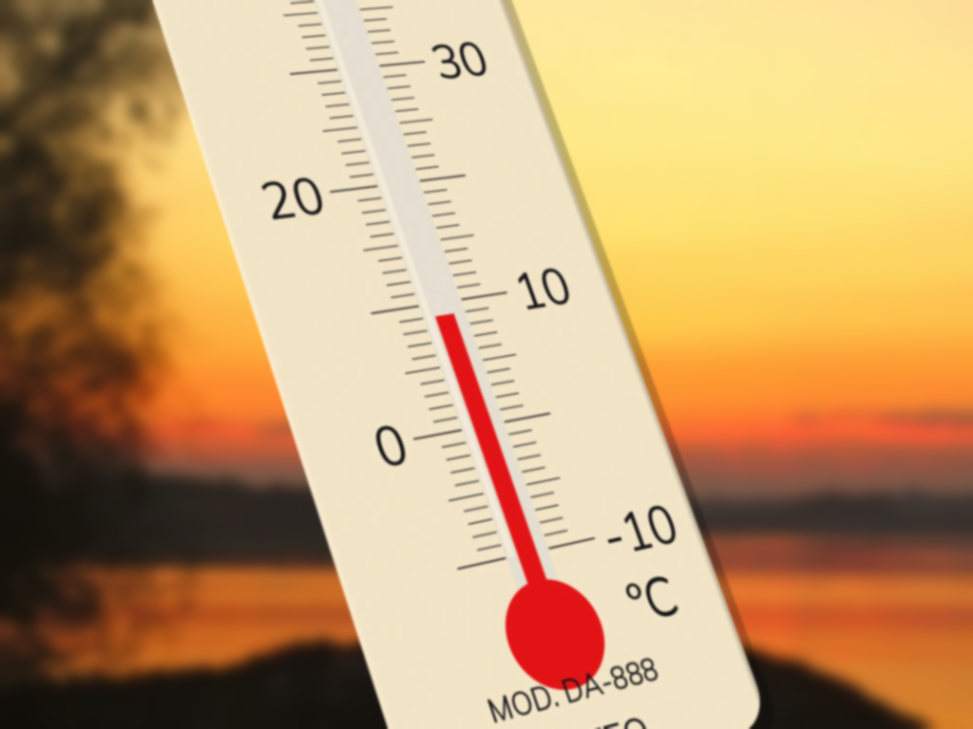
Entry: 9 (°C)
